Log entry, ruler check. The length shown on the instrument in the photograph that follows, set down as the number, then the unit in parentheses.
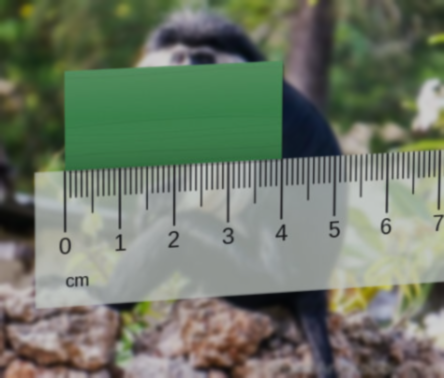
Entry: 4 (cm)
